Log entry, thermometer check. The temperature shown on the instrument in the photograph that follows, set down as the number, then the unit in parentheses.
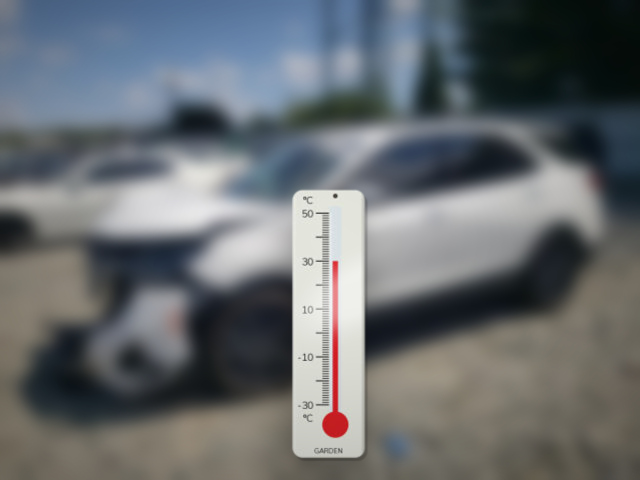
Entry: 30 (°C)
